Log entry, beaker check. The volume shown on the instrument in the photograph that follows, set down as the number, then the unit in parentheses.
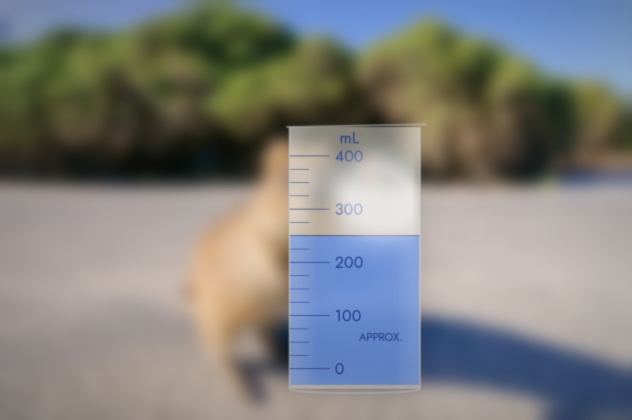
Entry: 250 (mL)
